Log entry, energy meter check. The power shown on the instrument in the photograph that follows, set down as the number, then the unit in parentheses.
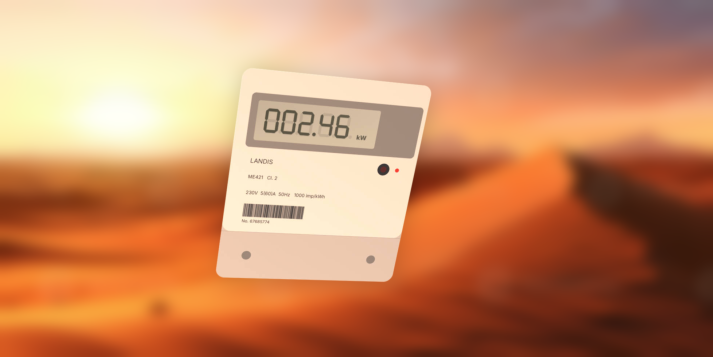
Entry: 2.46 (kW)
